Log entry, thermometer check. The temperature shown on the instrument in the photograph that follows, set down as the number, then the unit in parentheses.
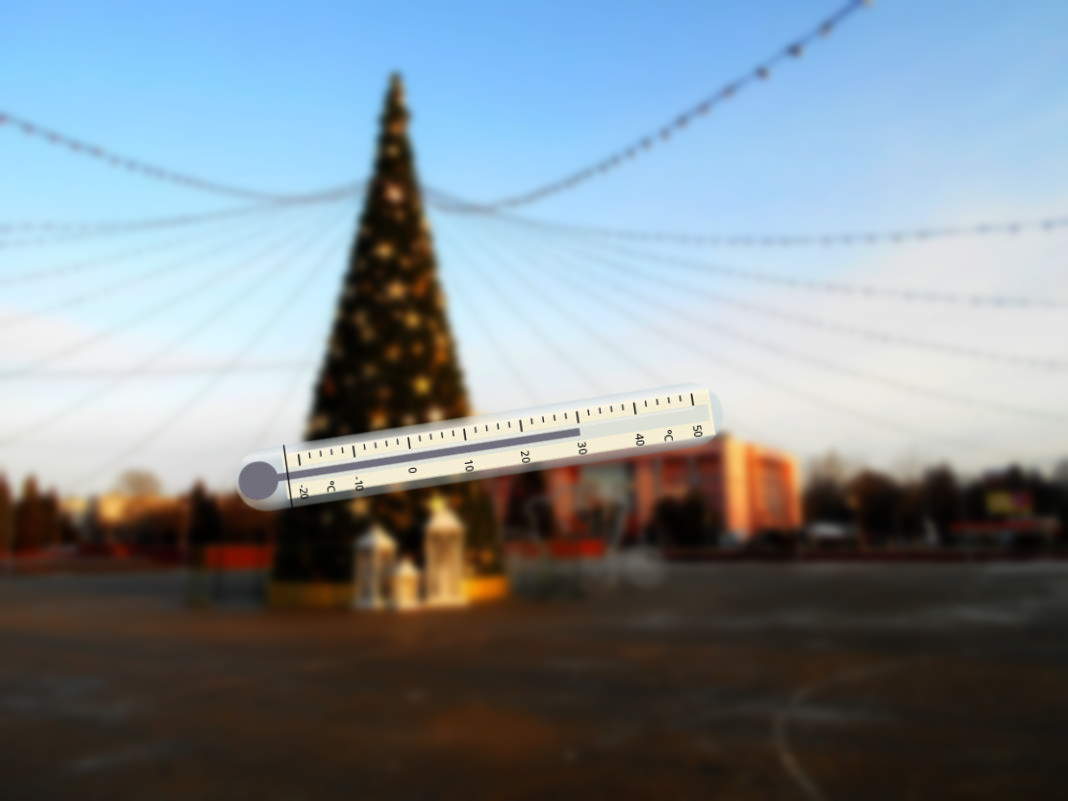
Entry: 30 (°C)
